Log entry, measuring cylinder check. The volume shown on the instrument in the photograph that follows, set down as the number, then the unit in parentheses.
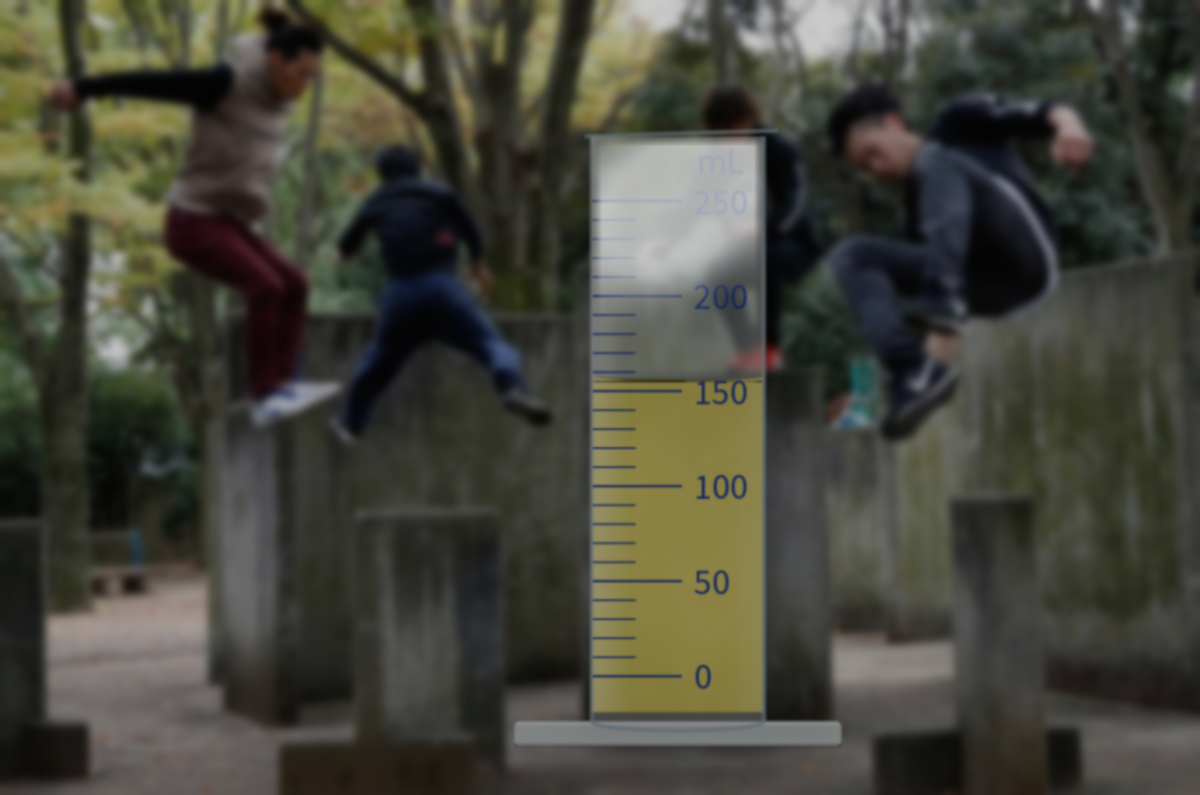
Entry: 155 (mL)
